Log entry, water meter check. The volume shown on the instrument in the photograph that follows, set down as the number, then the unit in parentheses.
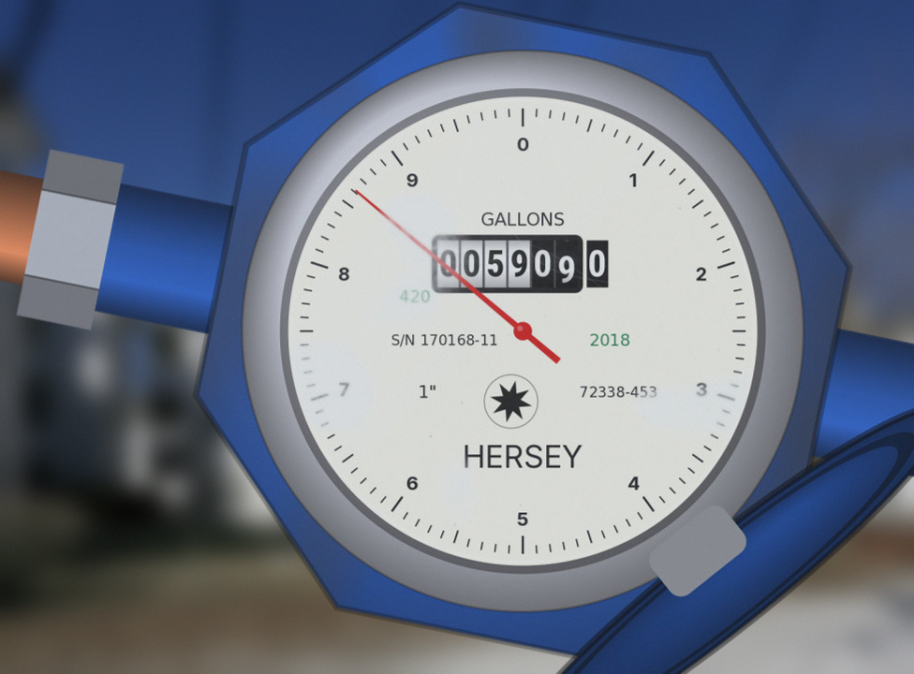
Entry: 59088.6 (gal)
